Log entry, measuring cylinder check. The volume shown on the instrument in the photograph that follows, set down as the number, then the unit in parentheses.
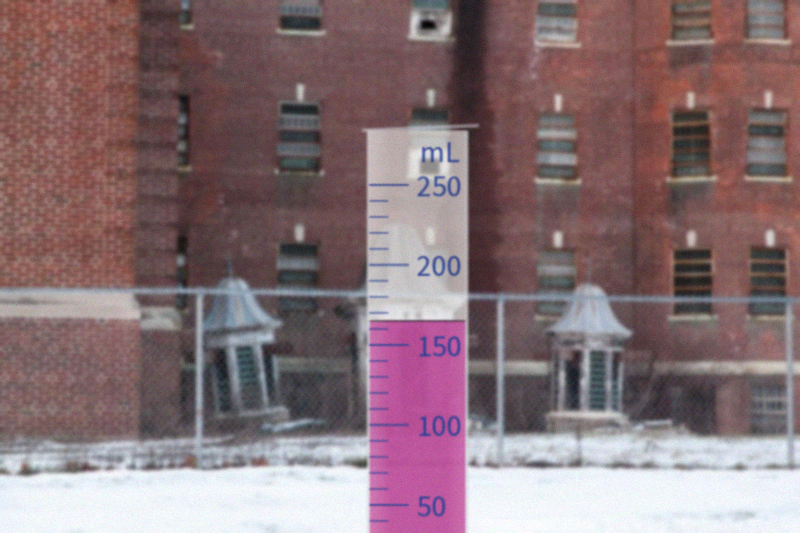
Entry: 165 (mL)
